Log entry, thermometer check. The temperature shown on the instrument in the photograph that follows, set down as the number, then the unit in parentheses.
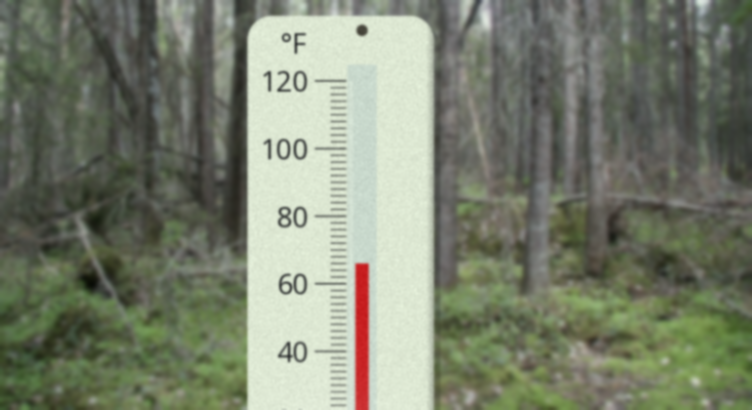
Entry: 66 (°F)
